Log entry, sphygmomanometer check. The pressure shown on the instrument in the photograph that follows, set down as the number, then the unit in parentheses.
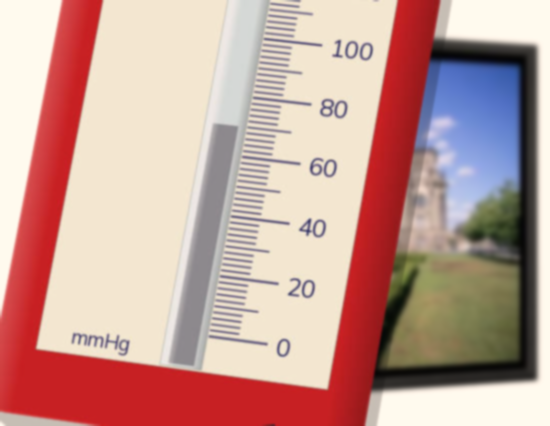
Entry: 70 (mmHg)
